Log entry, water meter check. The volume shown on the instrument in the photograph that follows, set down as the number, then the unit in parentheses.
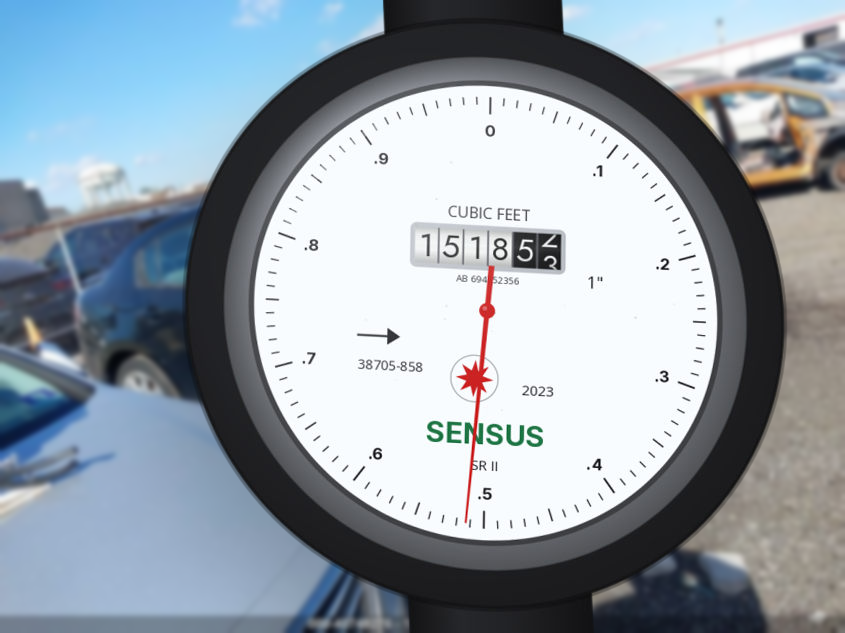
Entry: 151852.51 (ft³)
